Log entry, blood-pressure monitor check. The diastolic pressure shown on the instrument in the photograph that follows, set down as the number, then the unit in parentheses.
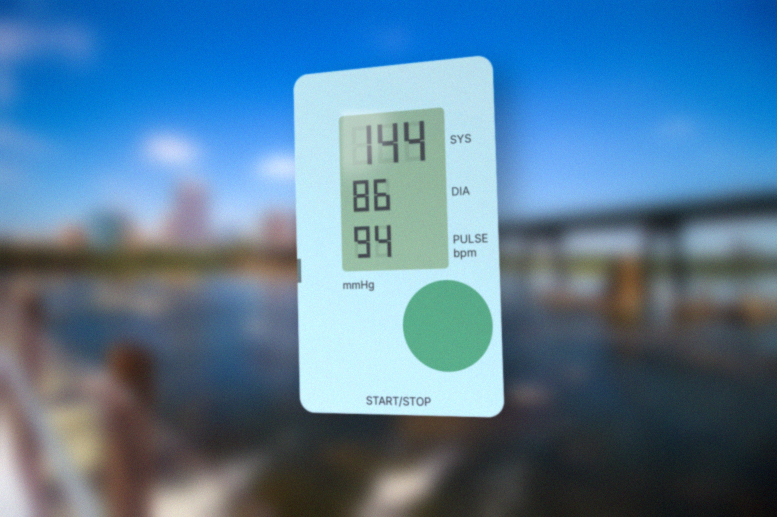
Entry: 86 (mmHg)
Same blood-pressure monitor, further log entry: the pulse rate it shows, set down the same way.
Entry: 94 (bpm)
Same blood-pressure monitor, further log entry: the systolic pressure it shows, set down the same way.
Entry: 144 (mmHg)
